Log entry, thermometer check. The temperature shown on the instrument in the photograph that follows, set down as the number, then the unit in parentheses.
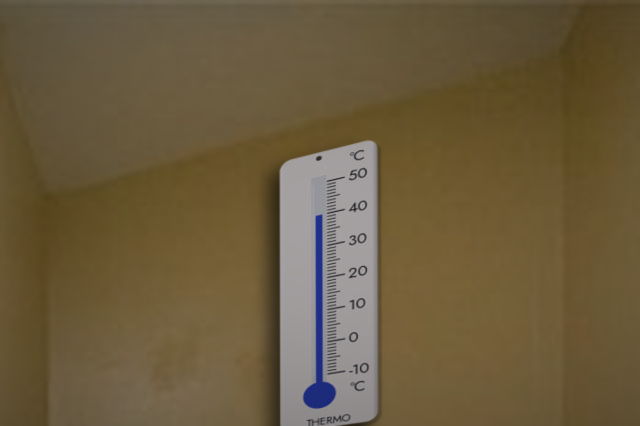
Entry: 40 (°C)
